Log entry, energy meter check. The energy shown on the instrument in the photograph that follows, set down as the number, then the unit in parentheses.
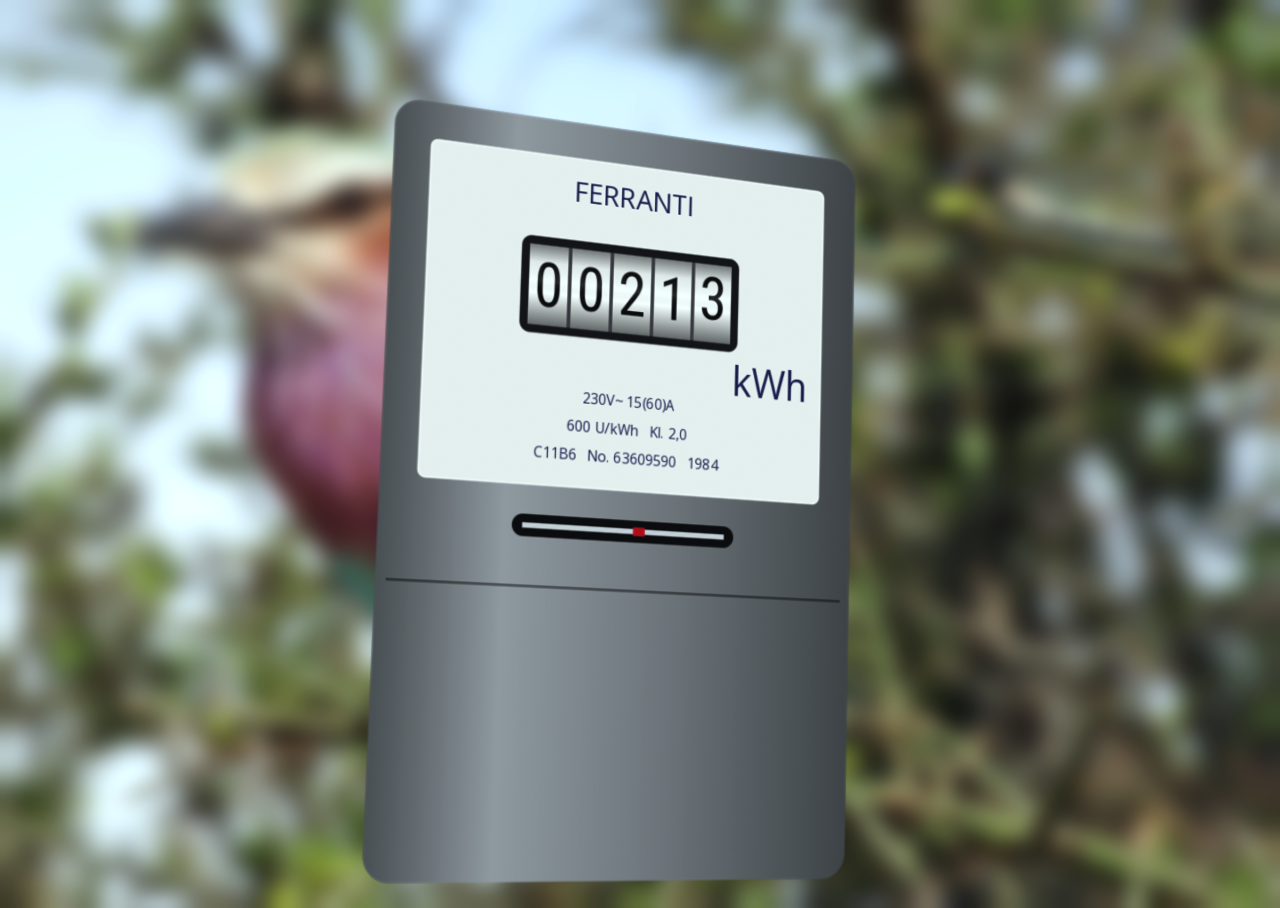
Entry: 213 (kWh)
